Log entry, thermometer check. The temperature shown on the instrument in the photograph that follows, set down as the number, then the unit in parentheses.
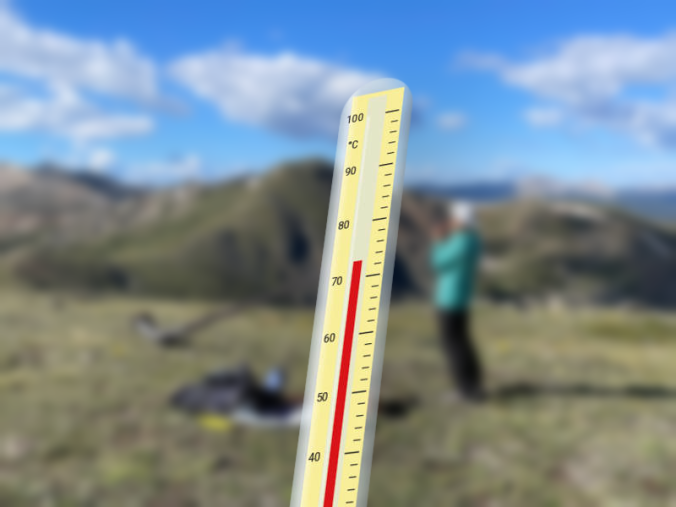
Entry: 73 (°C)
